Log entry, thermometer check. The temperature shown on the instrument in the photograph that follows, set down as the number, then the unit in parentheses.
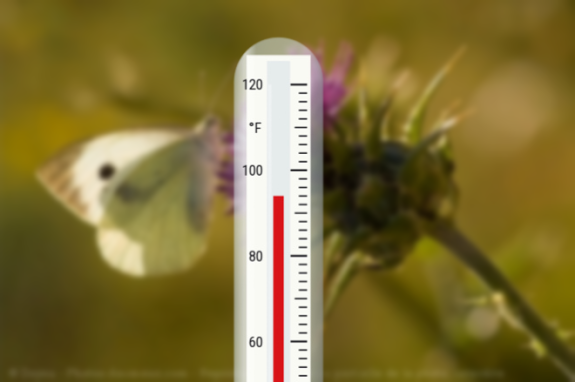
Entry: 94 (°F)
